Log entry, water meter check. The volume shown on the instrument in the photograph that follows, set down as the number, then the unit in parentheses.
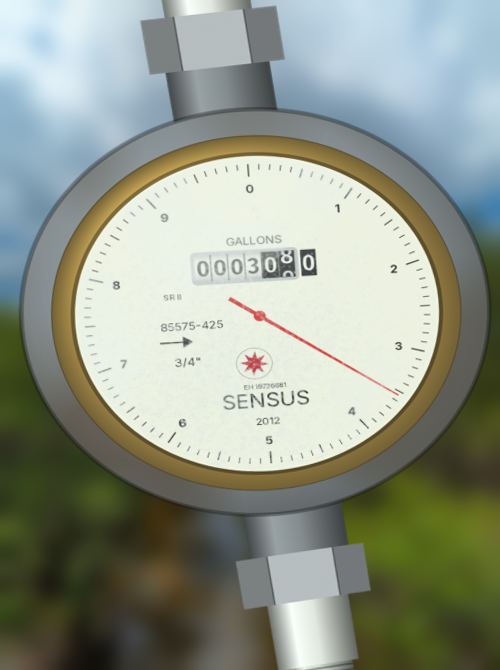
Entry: 3083.5 (gal)
